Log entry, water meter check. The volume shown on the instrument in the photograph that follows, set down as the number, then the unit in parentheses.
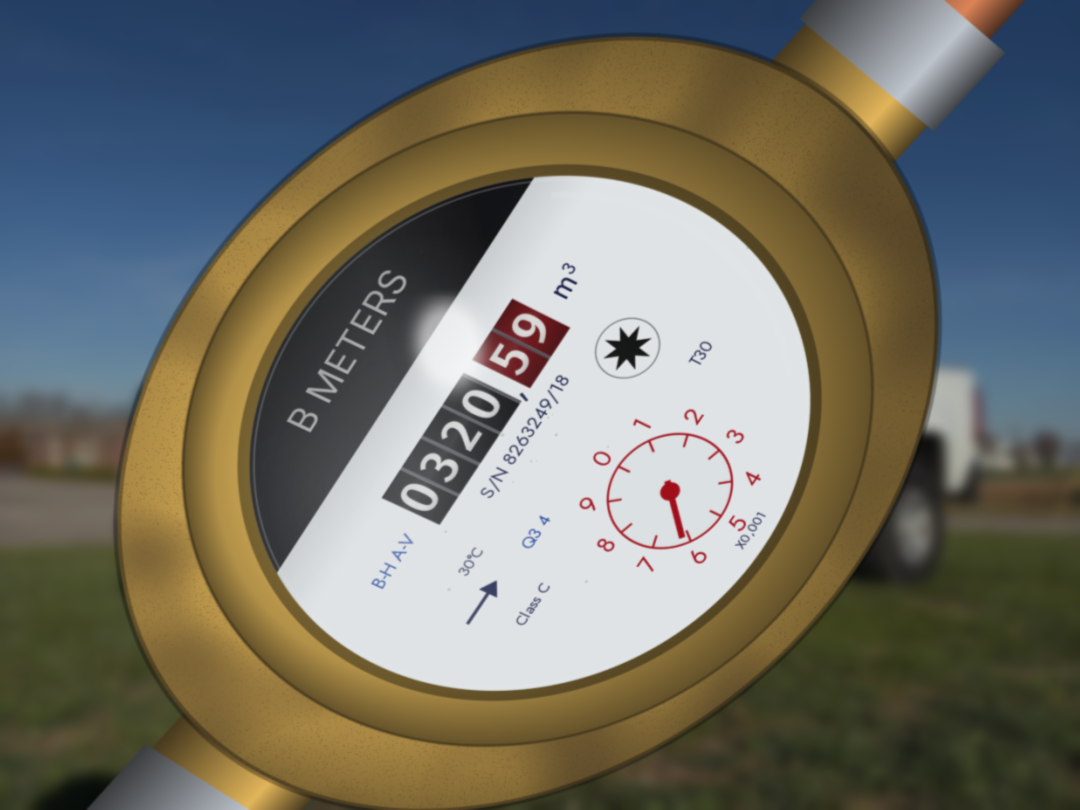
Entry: 320.596 (m³)
